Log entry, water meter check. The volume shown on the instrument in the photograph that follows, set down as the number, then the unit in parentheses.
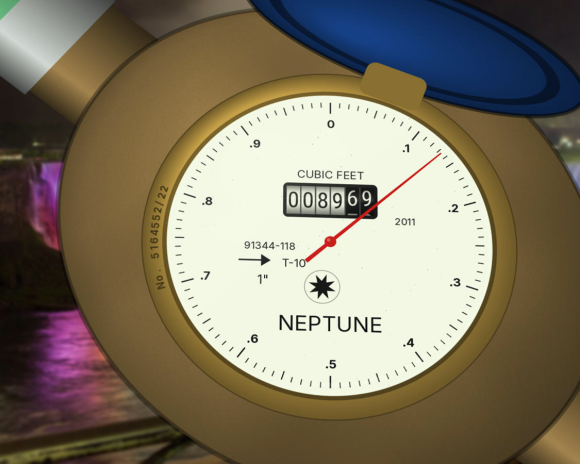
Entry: 8969.13 (ft³)
